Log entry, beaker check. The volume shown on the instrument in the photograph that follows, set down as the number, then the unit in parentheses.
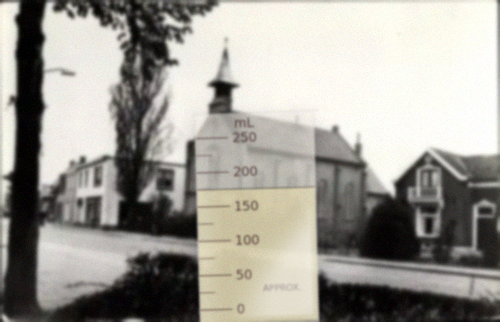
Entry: 175 (mL)
